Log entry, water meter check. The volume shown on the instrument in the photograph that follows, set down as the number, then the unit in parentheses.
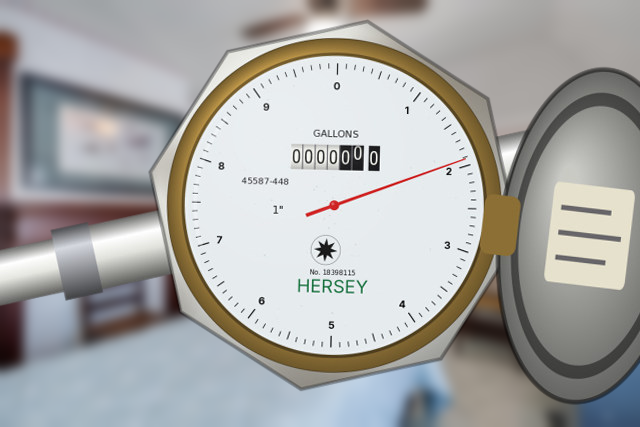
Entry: 1.9 (gal)
